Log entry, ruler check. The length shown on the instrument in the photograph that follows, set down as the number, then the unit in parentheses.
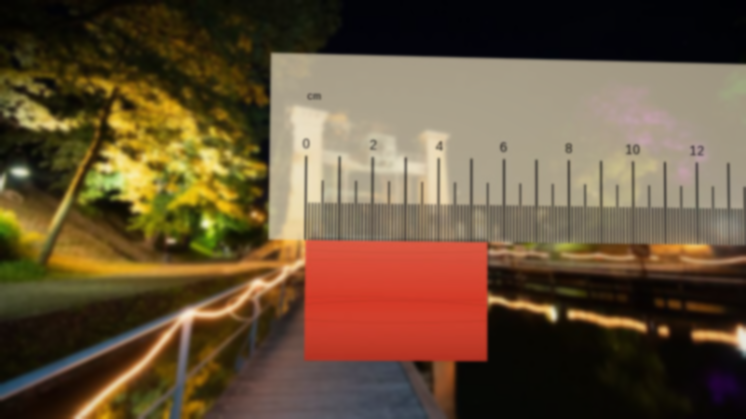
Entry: 5.5 (cm)
